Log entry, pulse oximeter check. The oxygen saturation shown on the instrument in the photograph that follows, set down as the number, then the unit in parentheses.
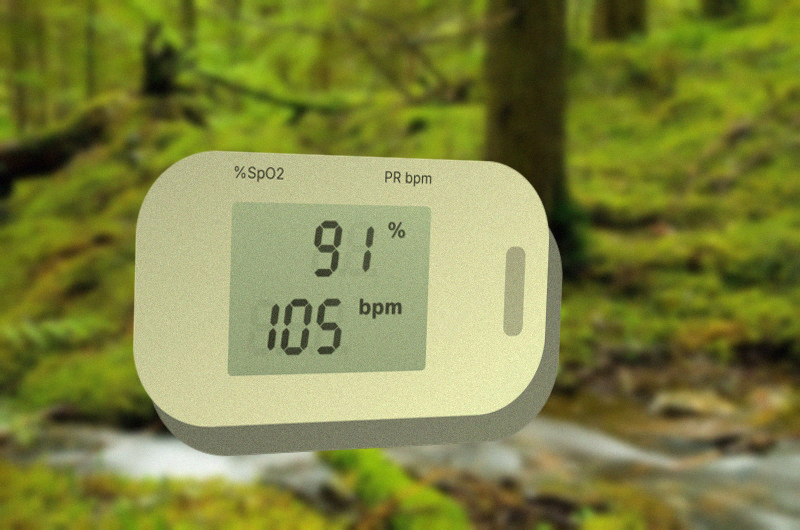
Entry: 91 (%)
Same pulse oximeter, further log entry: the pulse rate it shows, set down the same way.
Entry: 105 (bpm)
